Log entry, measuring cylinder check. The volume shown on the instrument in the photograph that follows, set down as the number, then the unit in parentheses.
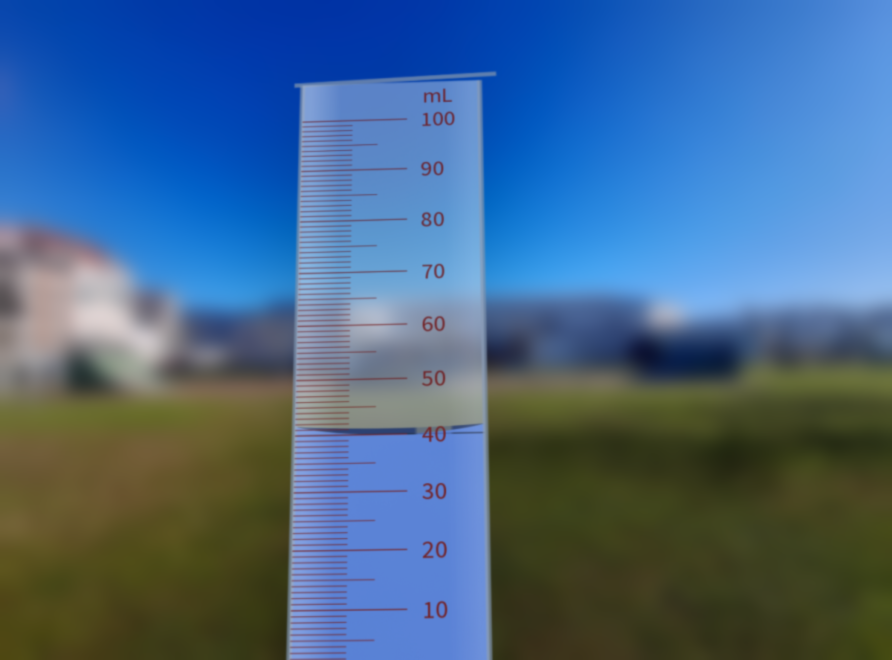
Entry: 40 (mL)
